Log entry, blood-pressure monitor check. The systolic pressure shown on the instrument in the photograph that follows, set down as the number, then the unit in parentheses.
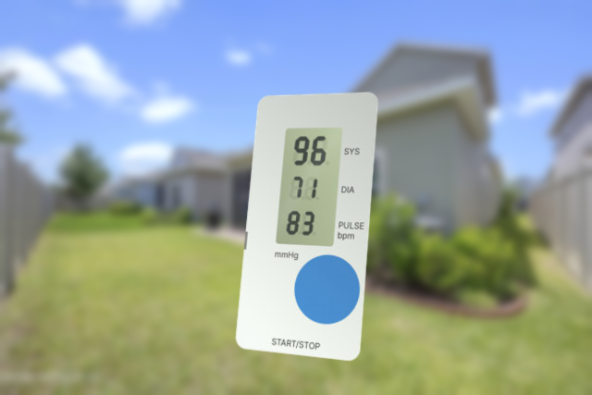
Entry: 96 (mmHg)
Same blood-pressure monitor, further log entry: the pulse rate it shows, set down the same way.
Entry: 83 (bpm)
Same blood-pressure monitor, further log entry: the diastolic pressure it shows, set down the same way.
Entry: 71 (mmHg)
